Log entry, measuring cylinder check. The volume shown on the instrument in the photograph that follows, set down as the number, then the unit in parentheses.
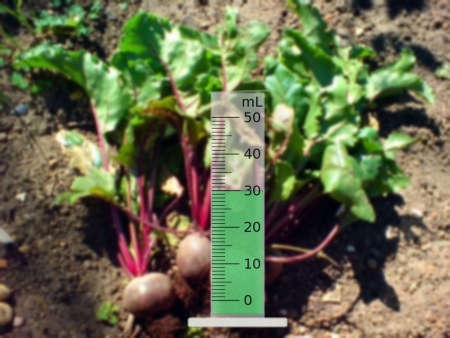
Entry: 30 (mL)
